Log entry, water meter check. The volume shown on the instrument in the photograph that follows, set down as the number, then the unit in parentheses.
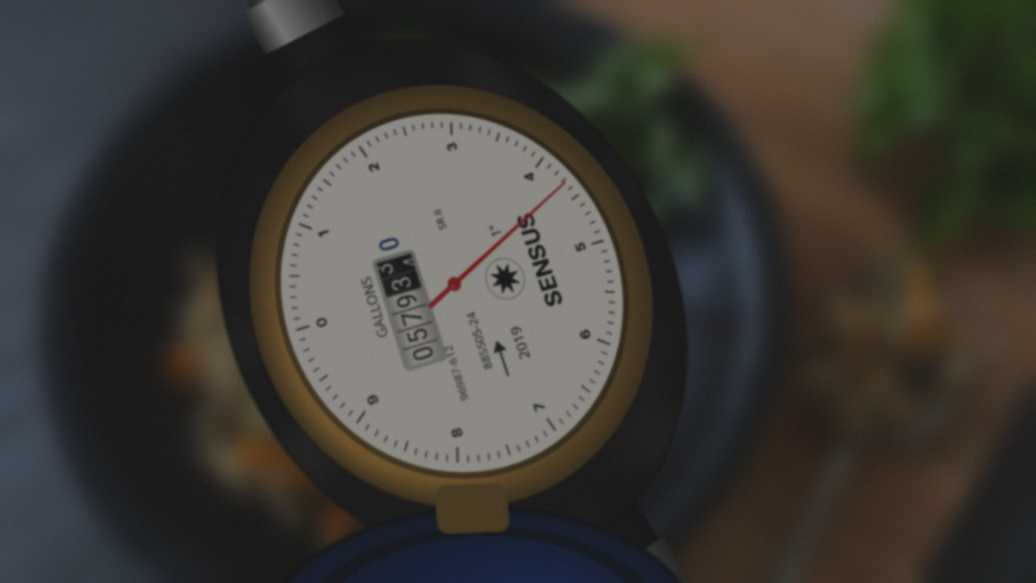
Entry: 579334.3 (gal)
